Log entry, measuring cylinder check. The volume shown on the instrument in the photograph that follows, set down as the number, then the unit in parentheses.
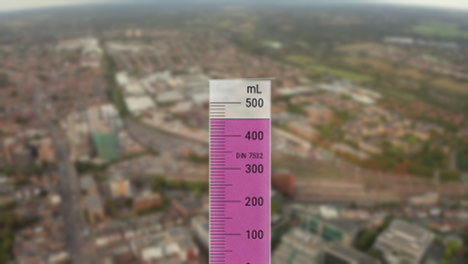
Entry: 450 (mL)
